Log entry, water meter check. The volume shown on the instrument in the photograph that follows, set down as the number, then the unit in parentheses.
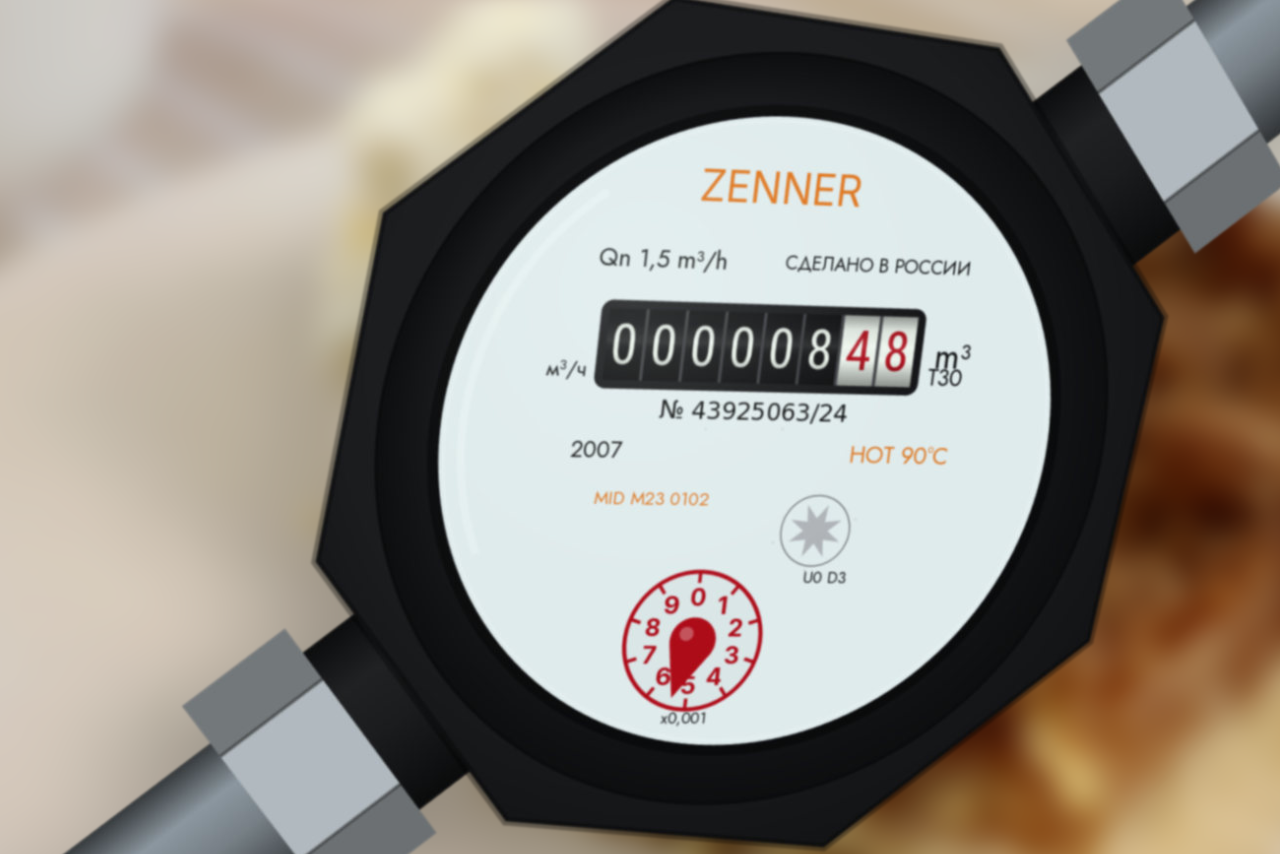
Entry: 8.485 (m³)
